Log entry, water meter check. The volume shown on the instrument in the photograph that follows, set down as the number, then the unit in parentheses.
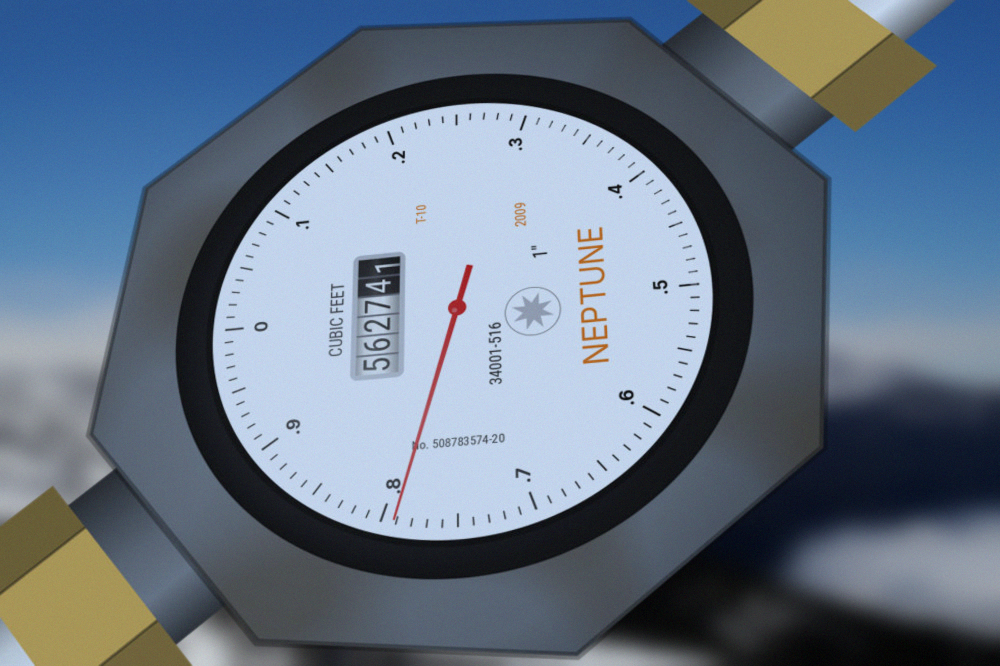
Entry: 562740.79 (ft³)
